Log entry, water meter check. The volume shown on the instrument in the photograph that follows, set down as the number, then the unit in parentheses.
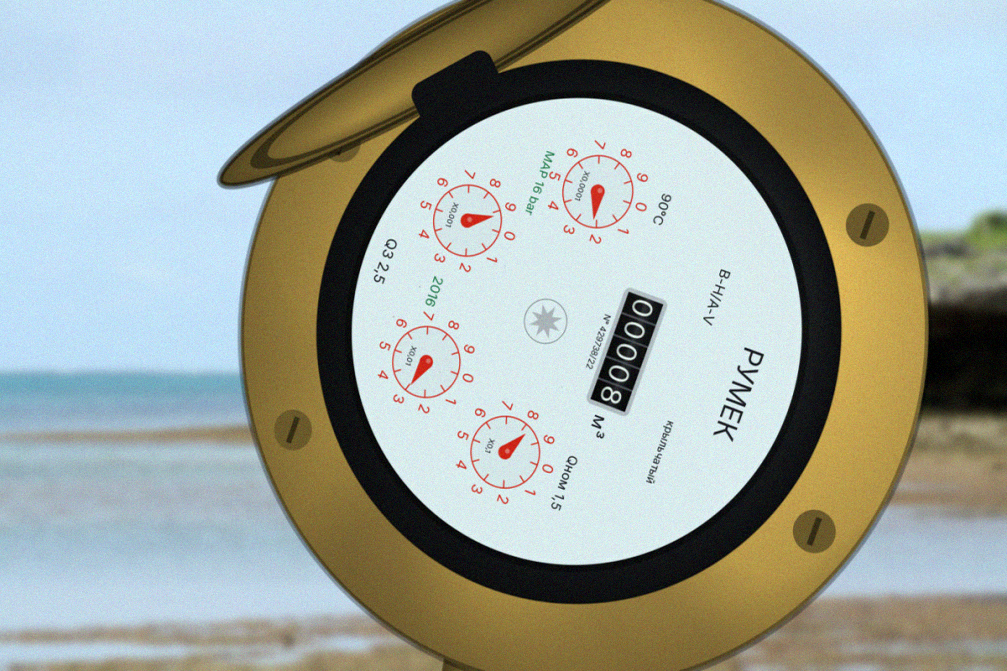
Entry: 8.8292 (m³)
